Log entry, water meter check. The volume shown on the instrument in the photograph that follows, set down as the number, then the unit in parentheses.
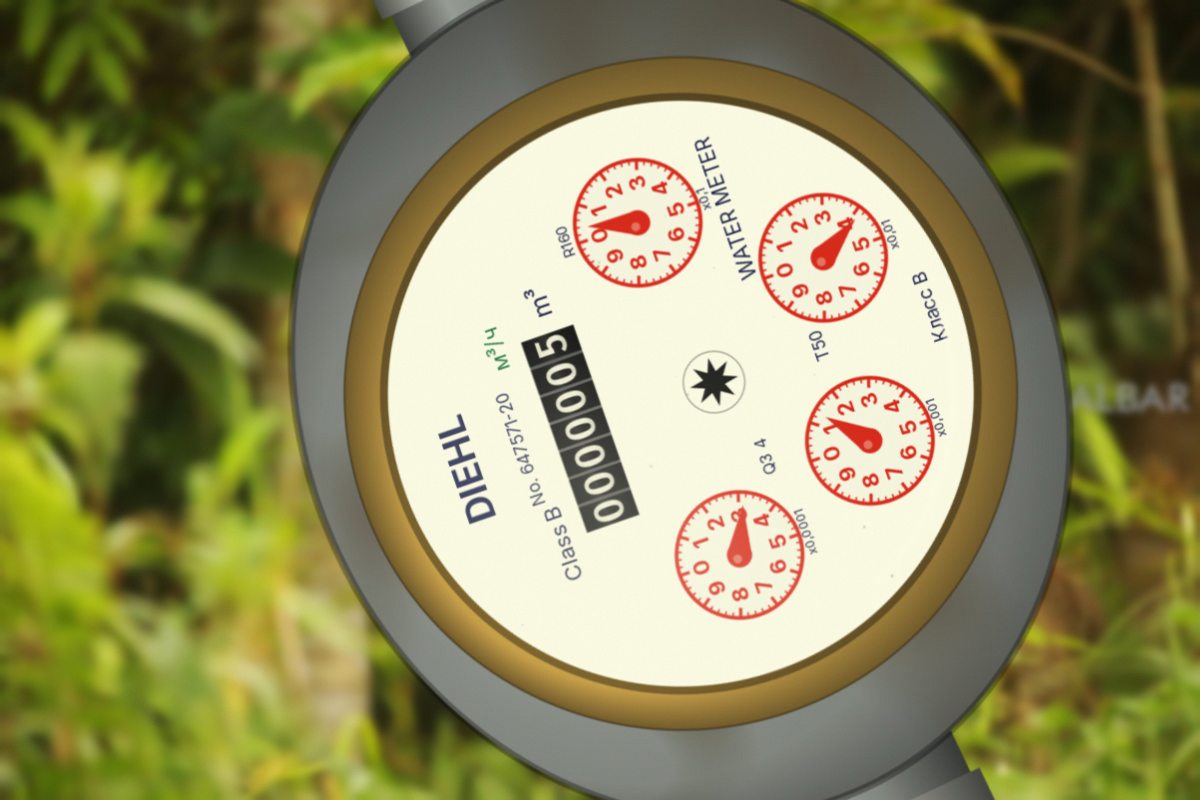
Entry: 5.0413 (m³)
